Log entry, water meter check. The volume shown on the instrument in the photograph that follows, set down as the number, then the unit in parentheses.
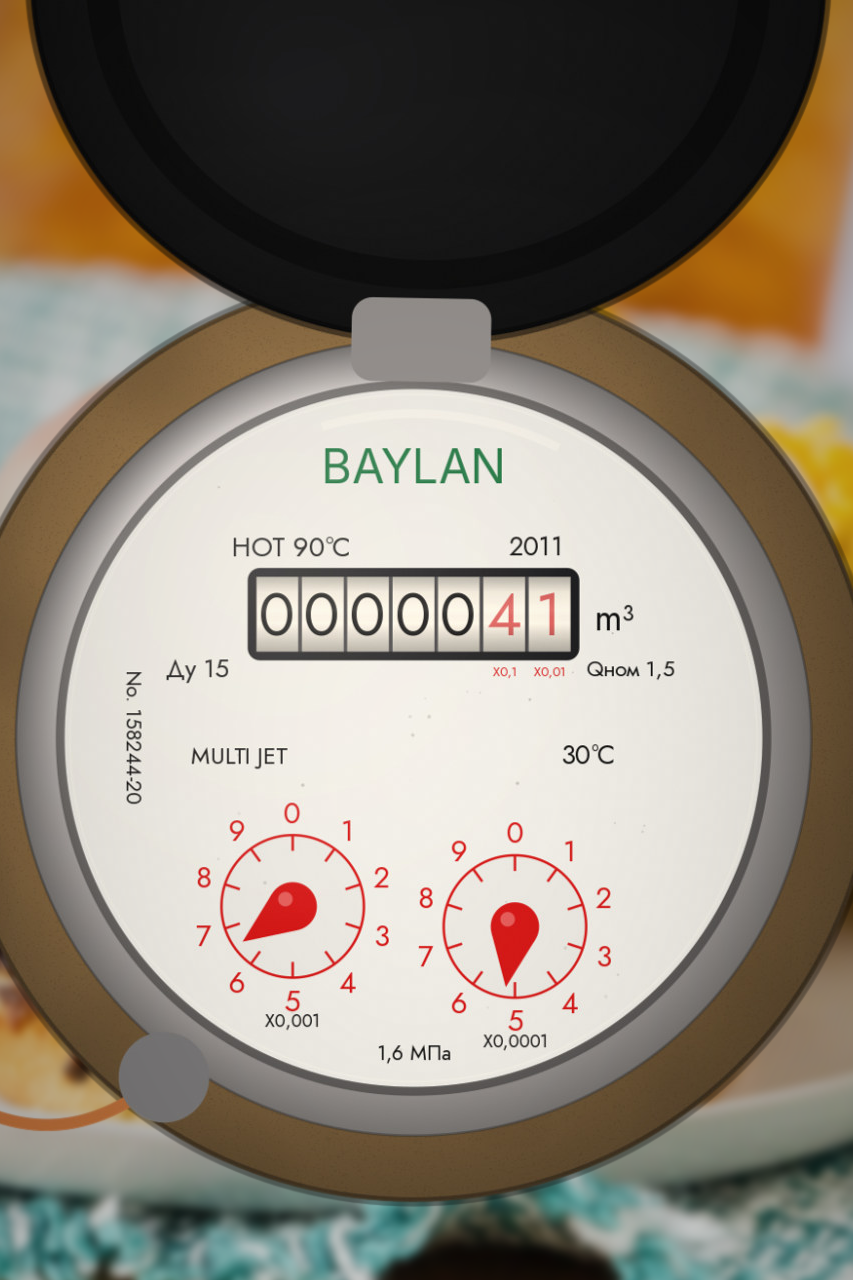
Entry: 0.4165 (m³)
